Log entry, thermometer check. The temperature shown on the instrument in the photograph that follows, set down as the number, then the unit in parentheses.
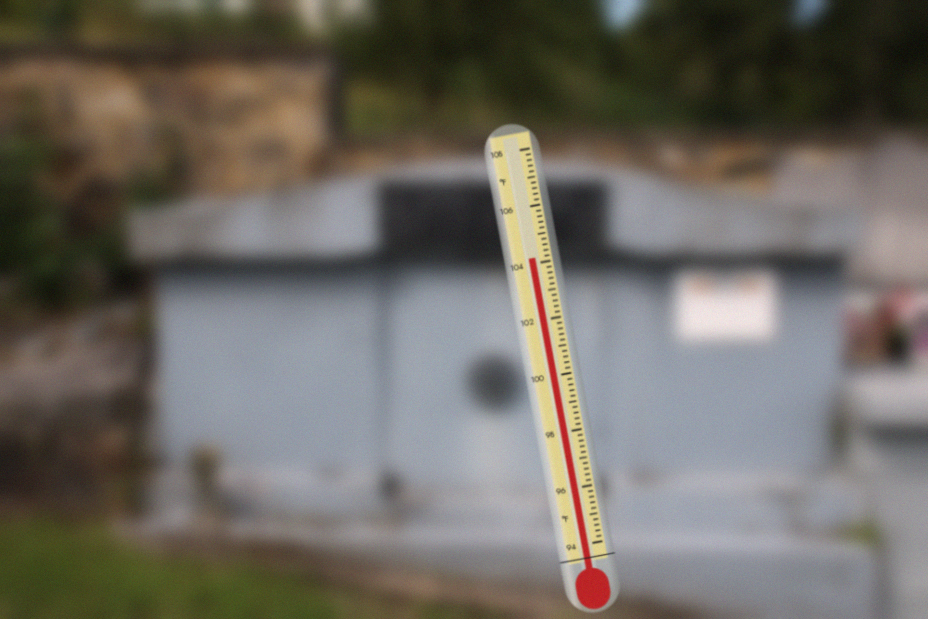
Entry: 104.2 (°F)
